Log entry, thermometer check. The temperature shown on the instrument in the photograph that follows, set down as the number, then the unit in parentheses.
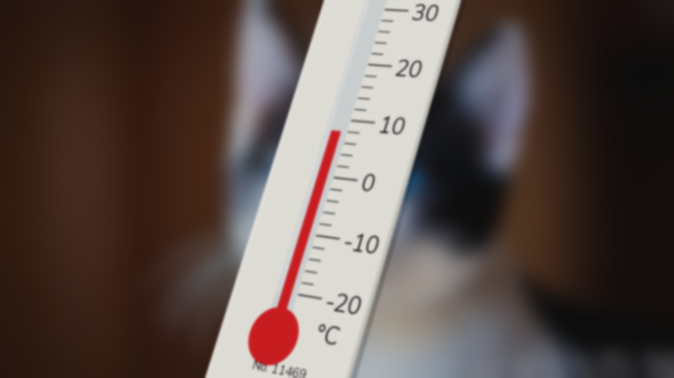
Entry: 8 (°C)
